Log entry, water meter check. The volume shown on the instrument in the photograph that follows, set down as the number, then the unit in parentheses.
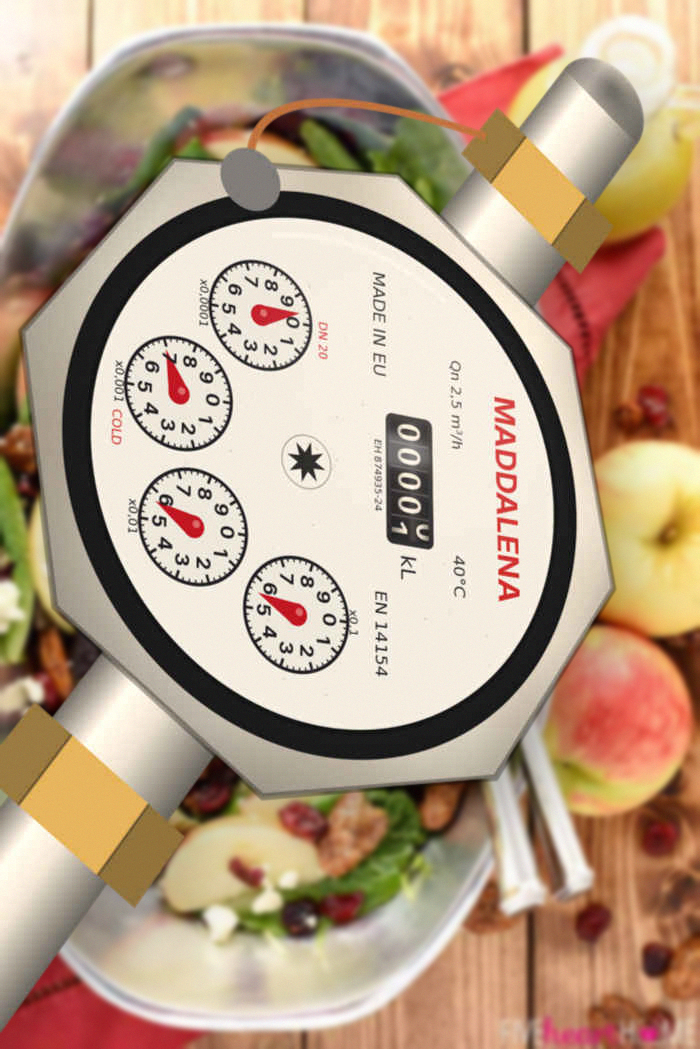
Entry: 0.5569 (kL)
